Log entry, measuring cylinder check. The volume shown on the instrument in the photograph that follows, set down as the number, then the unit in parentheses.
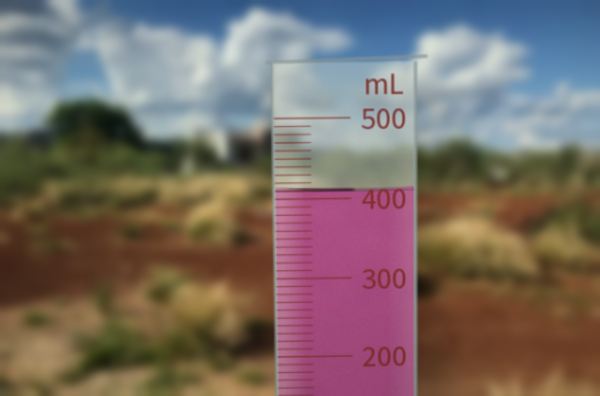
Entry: 410 (mL)
